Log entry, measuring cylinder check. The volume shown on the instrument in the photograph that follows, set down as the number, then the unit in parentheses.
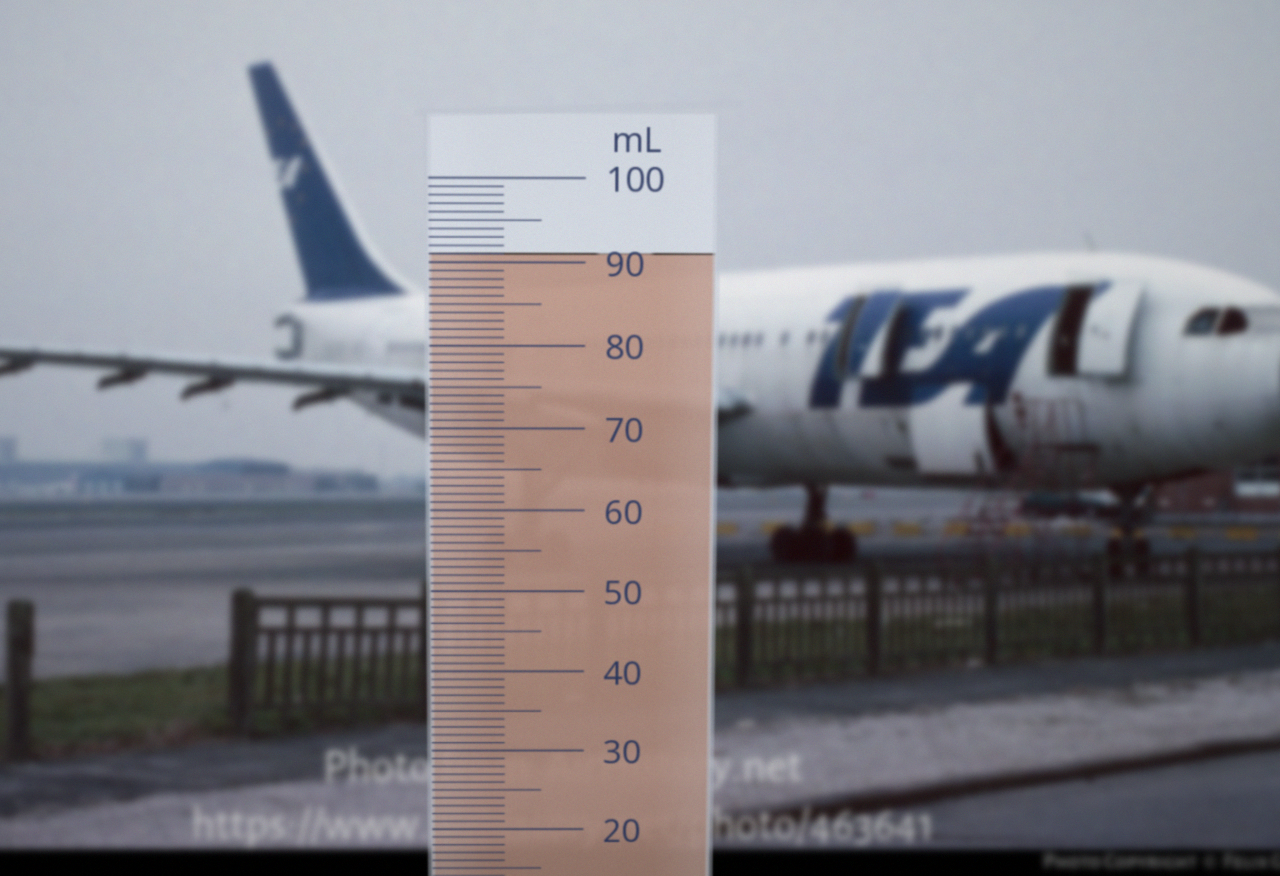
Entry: 91 (mL)
